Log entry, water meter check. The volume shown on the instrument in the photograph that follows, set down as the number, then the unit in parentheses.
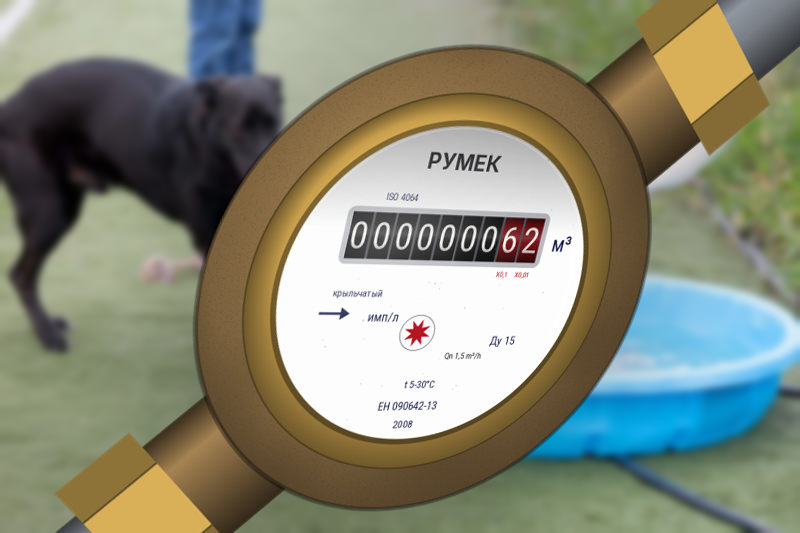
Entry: 0.62 (m³)
